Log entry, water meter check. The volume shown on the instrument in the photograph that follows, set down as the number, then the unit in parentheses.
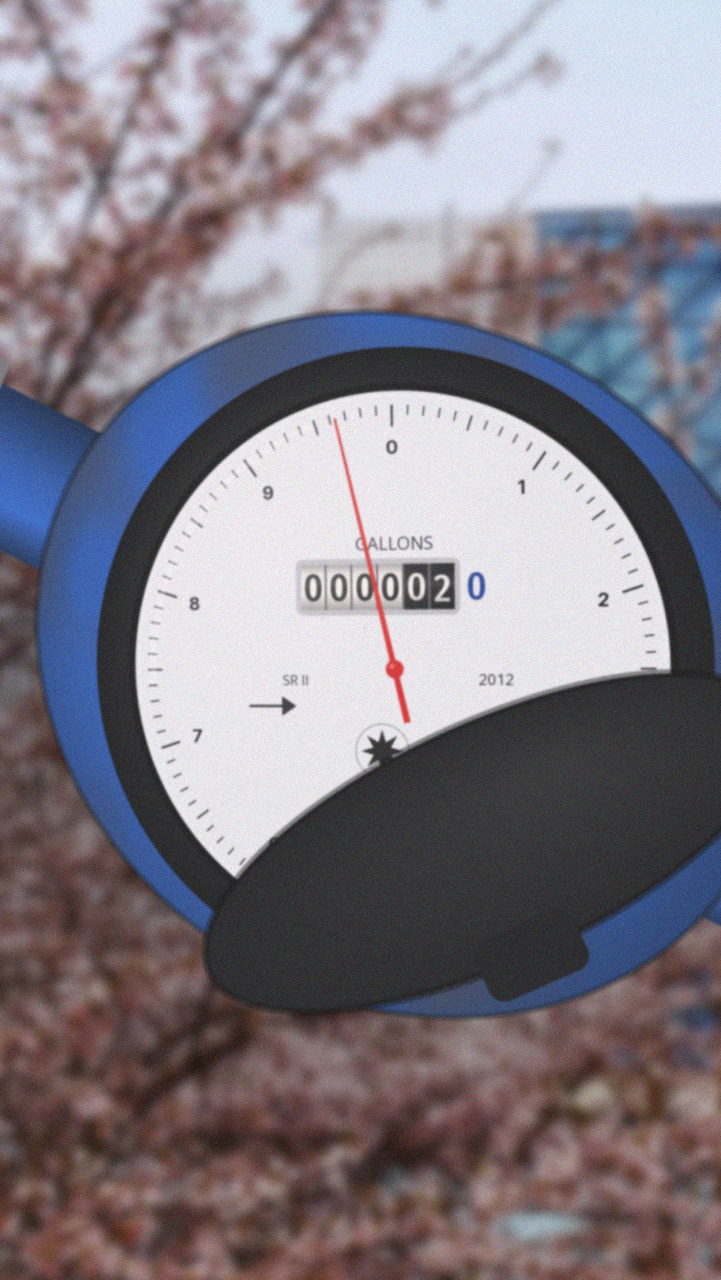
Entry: 19.6 (gal)
